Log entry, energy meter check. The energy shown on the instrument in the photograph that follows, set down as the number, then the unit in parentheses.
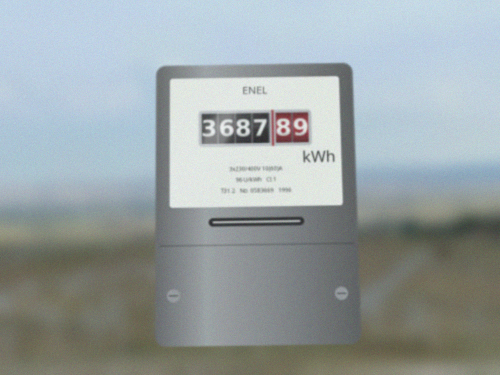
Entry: 3687.89 (kWh)
